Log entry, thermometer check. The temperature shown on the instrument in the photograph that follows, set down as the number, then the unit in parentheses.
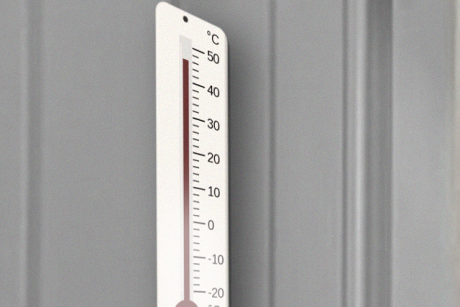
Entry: 46 (°C)
